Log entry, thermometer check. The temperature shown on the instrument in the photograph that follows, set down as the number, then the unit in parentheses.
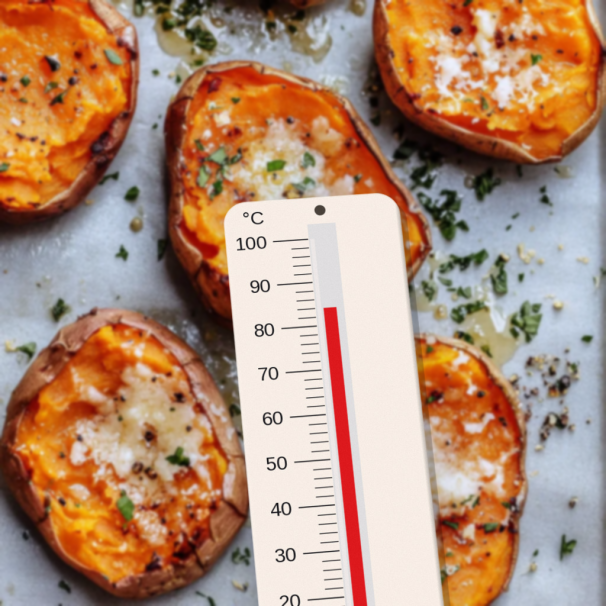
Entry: 84 (°C)
